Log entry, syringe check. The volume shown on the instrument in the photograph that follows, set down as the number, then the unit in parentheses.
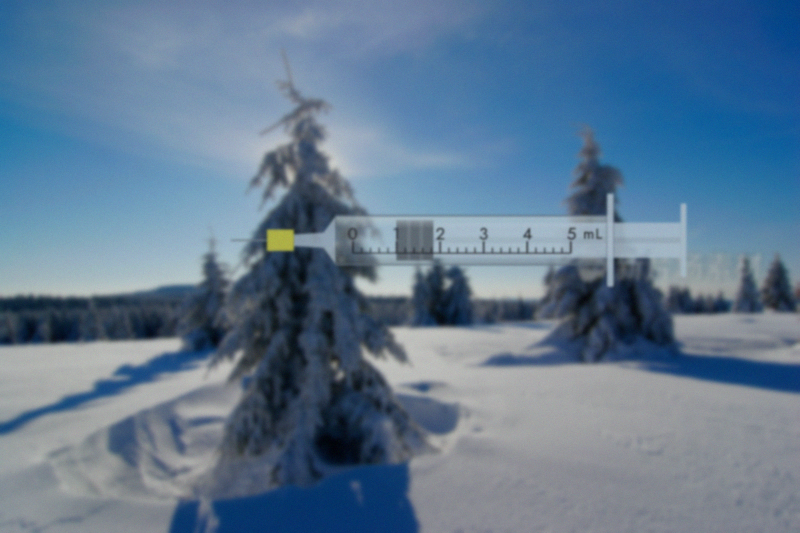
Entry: 1 (mL)
